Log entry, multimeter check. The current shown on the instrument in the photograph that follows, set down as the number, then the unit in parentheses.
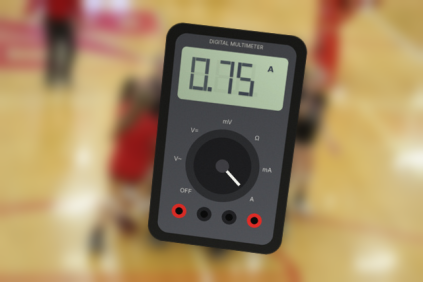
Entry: 0.75 (A)
